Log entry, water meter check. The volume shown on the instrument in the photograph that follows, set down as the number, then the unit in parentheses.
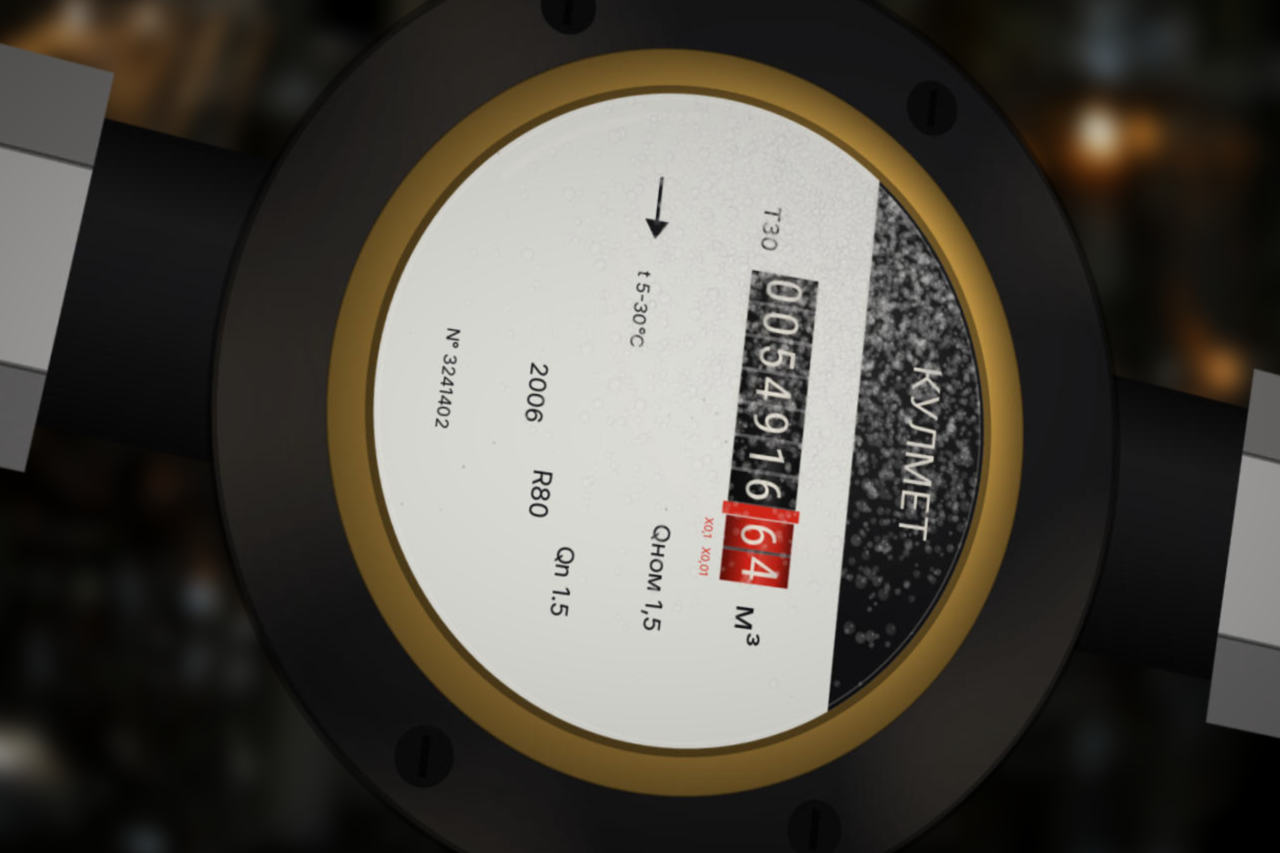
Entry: 54916.64 (m³)
